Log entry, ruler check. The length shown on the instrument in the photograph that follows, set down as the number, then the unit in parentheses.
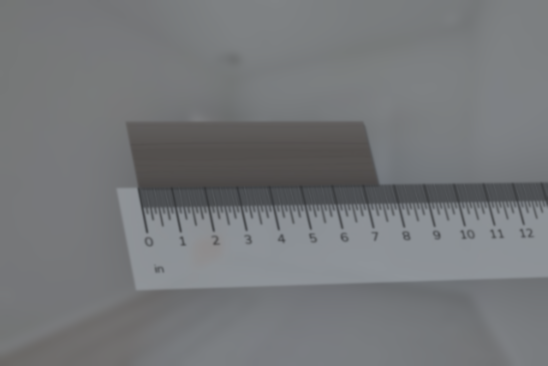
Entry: 7.5 (in)
